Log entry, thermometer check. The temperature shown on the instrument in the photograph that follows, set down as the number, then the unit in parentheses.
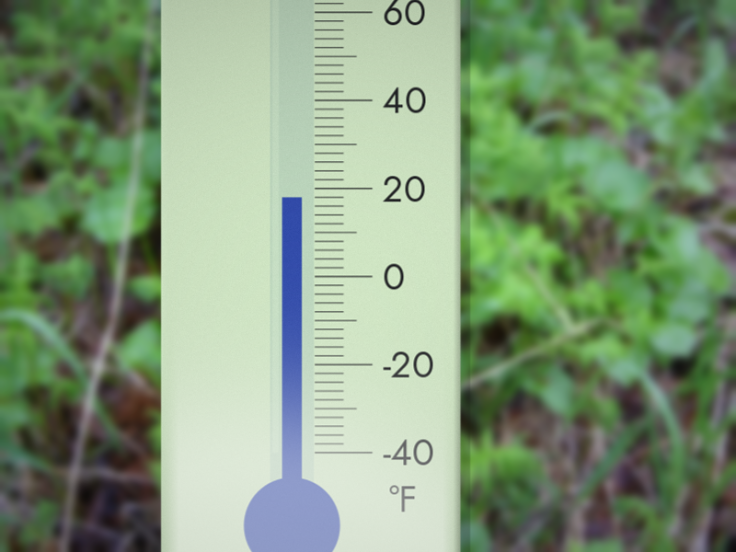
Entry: 18 (°F)
